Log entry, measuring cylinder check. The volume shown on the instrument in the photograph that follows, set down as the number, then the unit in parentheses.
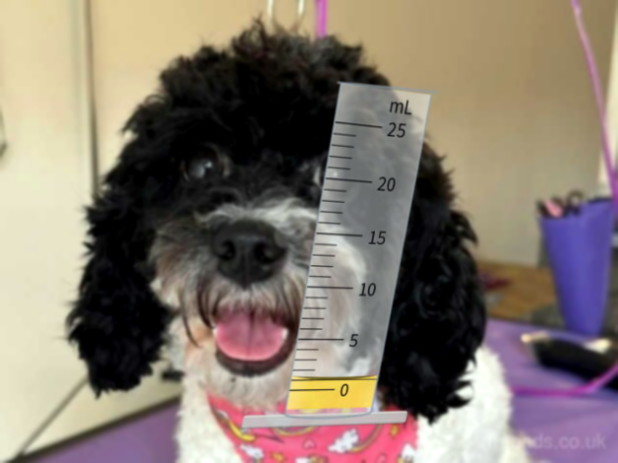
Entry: 1 (mL)
